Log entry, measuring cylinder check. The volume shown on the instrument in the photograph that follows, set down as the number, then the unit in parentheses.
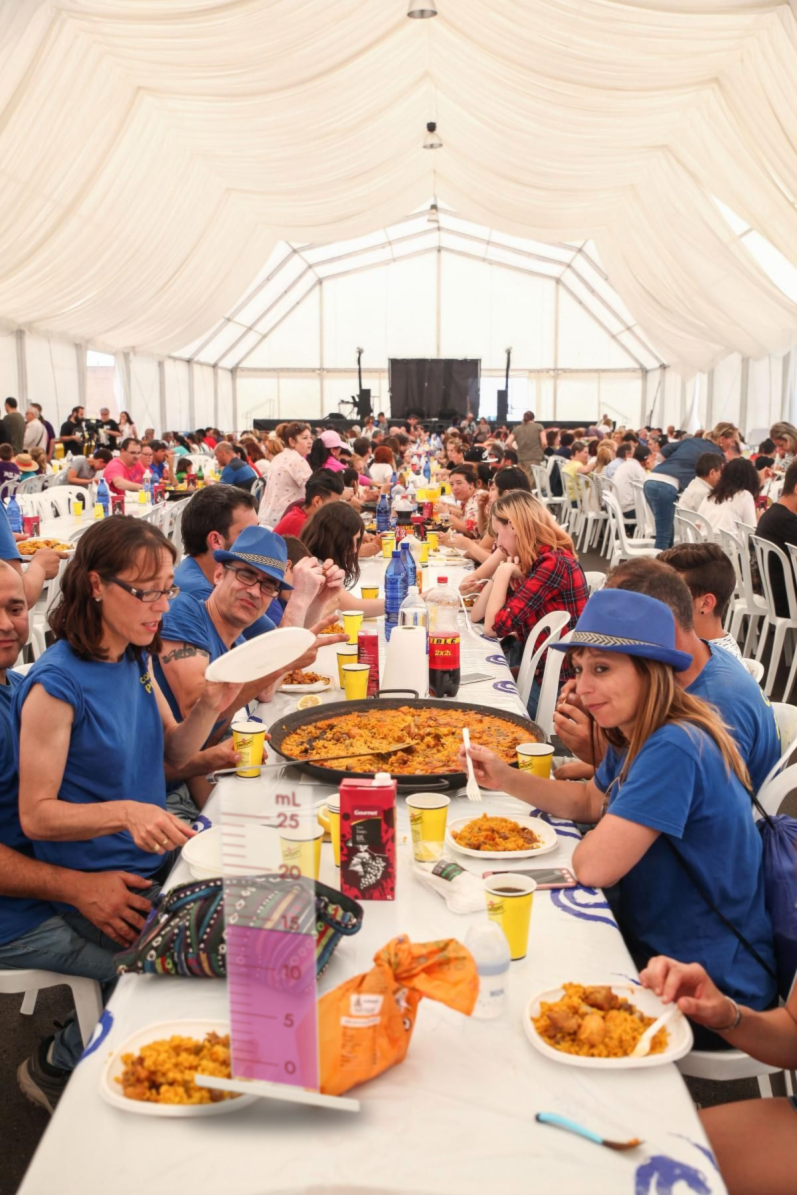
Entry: 14 (mL)
